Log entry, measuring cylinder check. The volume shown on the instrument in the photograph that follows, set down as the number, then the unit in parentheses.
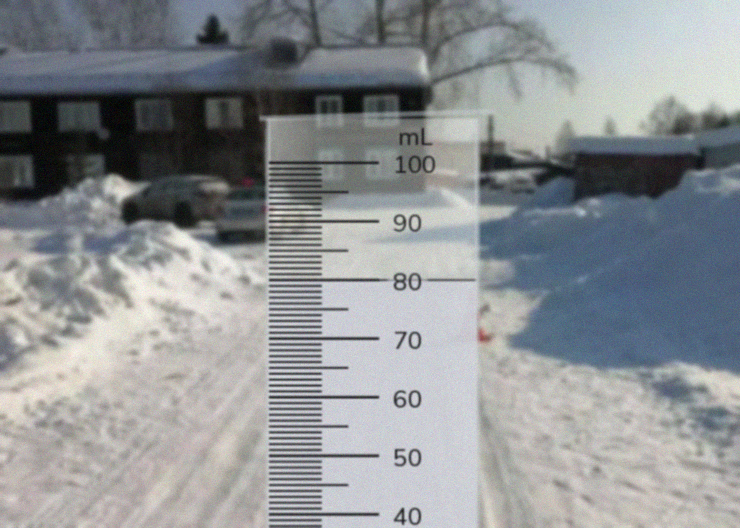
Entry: 80 (mL)
